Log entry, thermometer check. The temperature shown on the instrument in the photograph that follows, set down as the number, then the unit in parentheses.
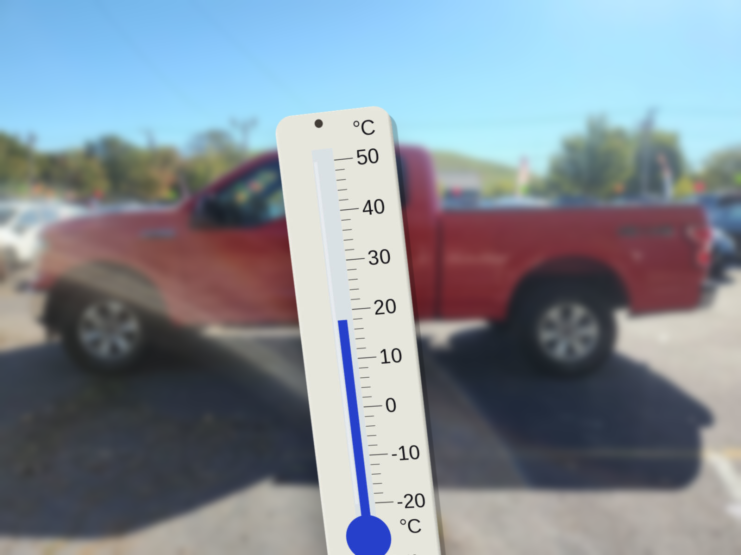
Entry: 18 (°C)
